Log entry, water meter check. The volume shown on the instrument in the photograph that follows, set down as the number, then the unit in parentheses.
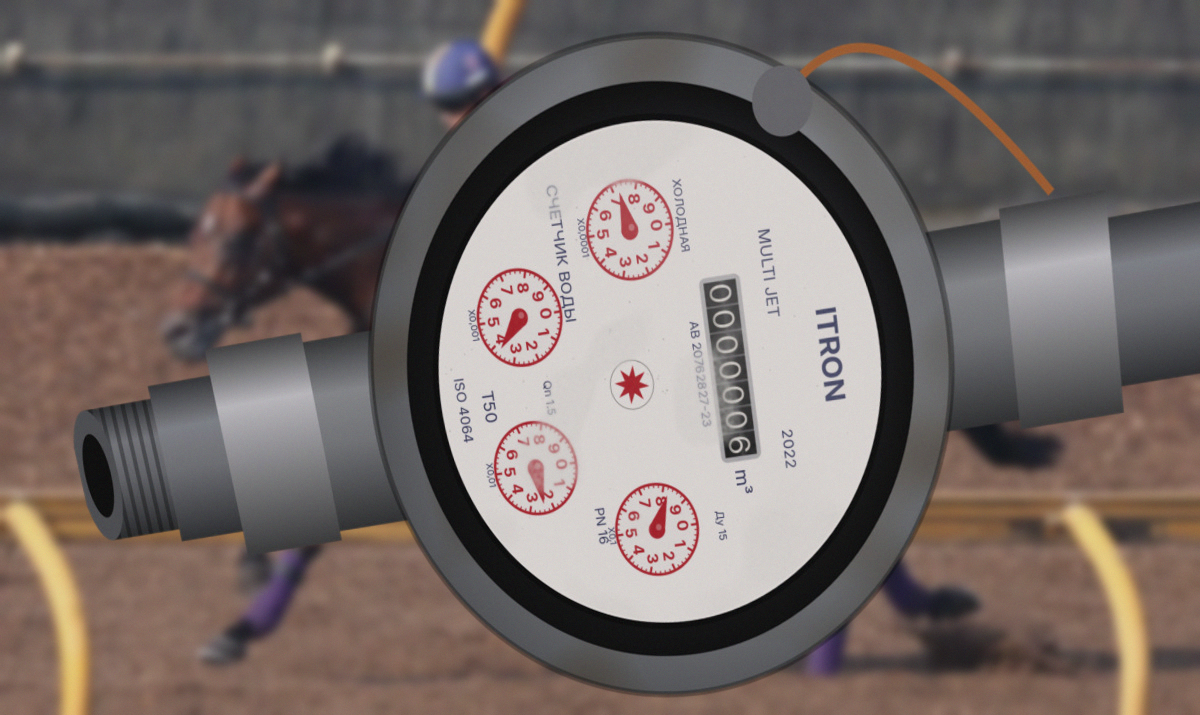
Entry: 6.8237 (m³)
